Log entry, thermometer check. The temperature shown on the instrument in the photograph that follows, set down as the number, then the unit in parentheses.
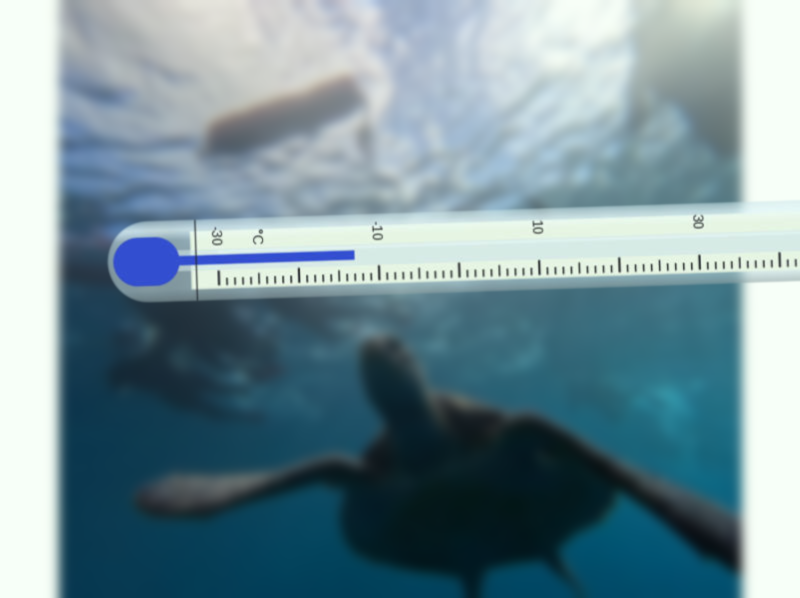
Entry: -13 (°C)
